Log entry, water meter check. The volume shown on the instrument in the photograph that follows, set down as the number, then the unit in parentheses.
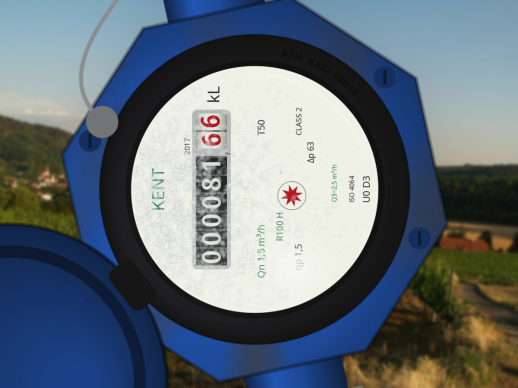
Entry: 81.66 (kL)
